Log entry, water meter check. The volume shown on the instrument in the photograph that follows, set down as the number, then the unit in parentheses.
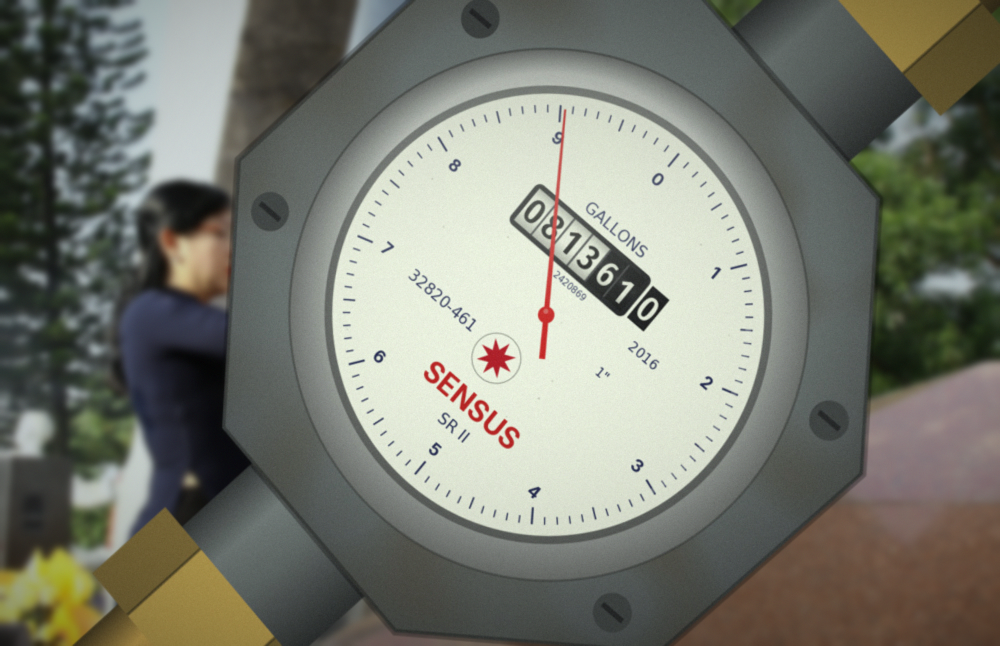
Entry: 813609.0 (gal)
